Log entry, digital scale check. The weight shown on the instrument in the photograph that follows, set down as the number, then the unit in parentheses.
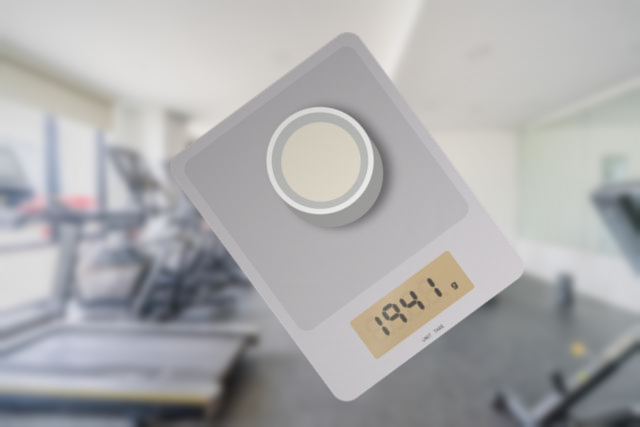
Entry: 1941 (g)
